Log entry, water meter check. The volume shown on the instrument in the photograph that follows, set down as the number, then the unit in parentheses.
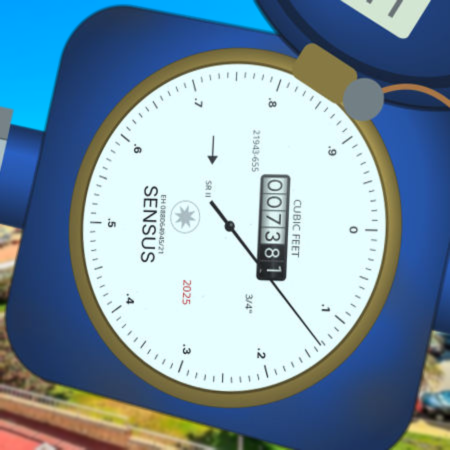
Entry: 7381.13 (ft³)
